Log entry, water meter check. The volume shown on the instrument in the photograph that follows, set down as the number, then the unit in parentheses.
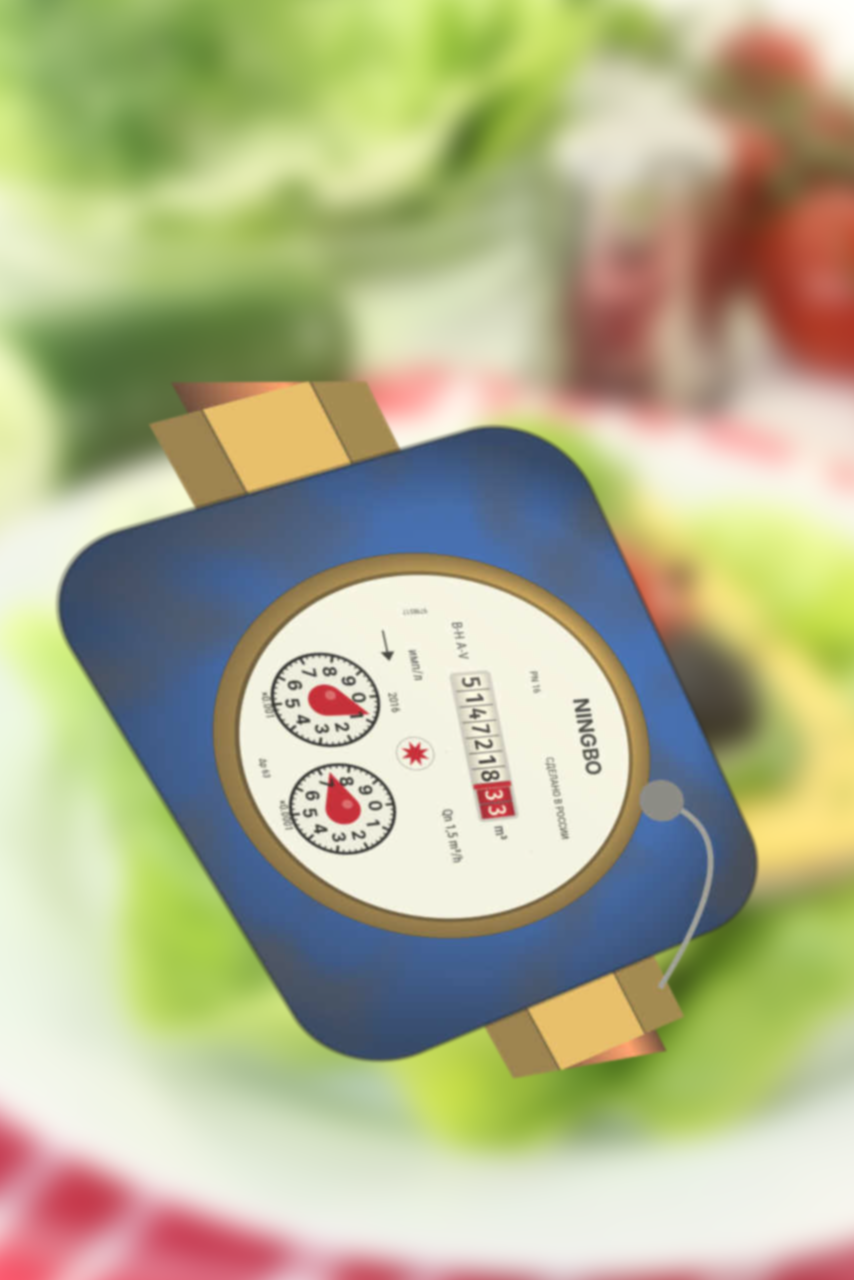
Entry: 5147218.3307 (m³)
